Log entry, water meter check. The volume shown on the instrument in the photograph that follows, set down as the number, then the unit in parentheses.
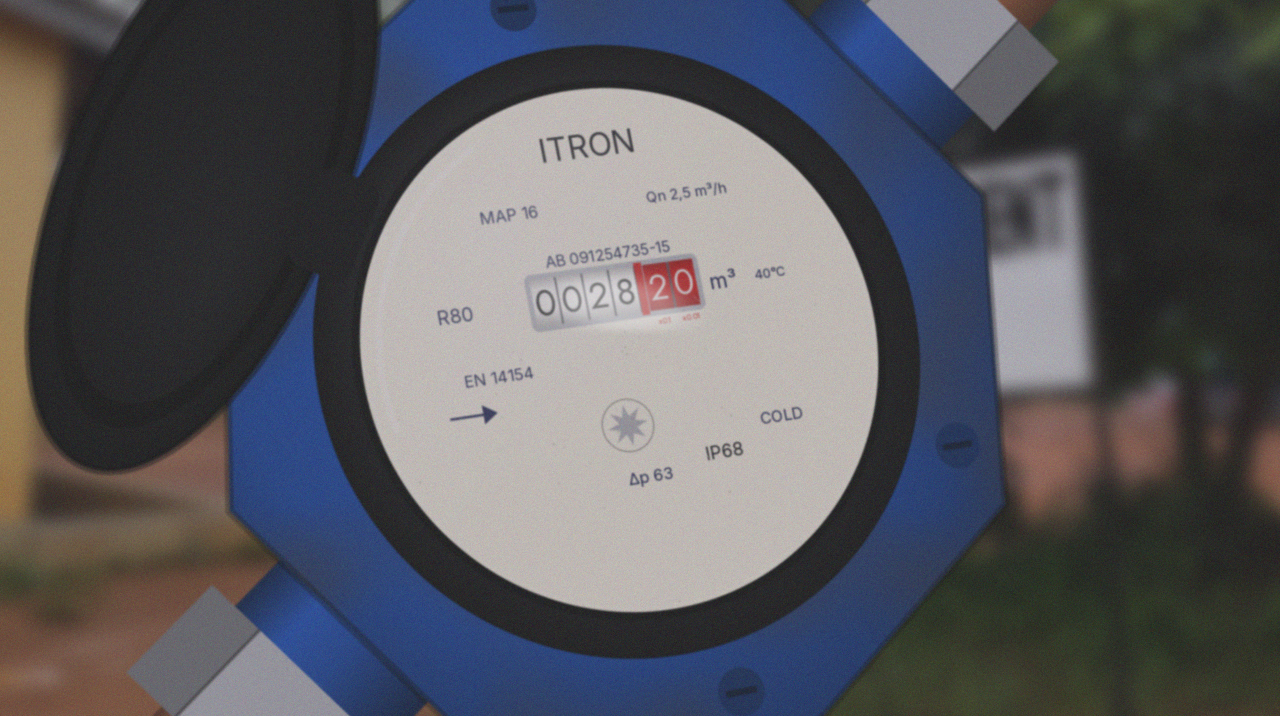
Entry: 28.20 (m³)
